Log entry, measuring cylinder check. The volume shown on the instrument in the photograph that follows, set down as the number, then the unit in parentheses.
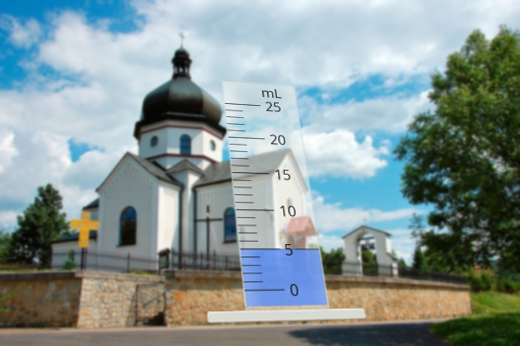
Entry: 5 (mL)
